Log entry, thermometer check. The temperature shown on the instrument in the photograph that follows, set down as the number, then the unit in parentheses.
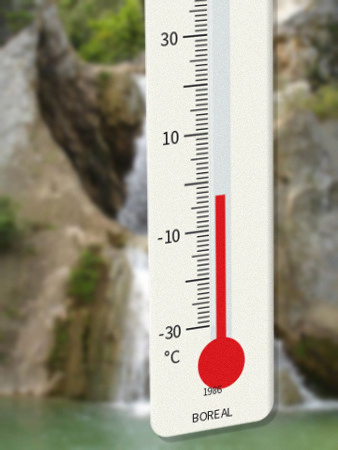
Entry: -3 (°C)
